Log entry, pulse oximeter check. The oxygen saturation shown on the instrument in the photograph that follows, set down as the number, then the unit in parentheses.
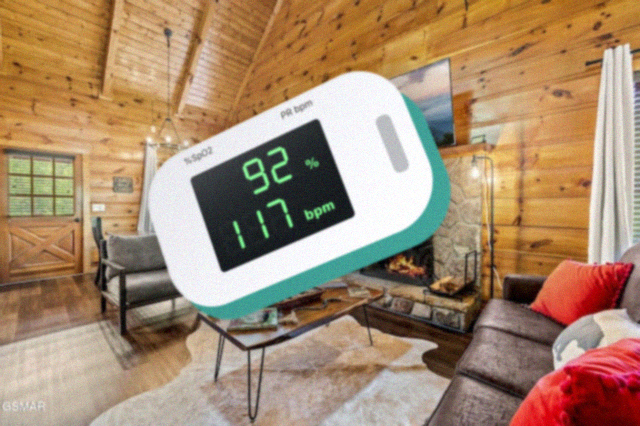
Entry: 92 (%)
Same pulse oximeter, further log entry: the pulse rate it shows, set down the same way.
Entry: 117 (bpm)
